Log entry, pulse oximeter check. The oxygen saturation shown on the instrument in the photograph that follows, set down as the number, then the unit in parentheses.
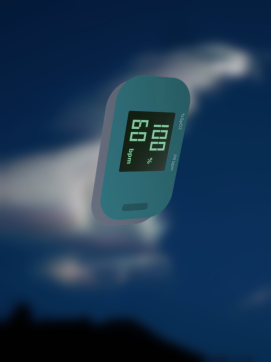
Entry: 100 (%)
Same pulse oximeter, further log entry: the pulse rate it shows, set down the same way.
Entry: 60 (bpm)
